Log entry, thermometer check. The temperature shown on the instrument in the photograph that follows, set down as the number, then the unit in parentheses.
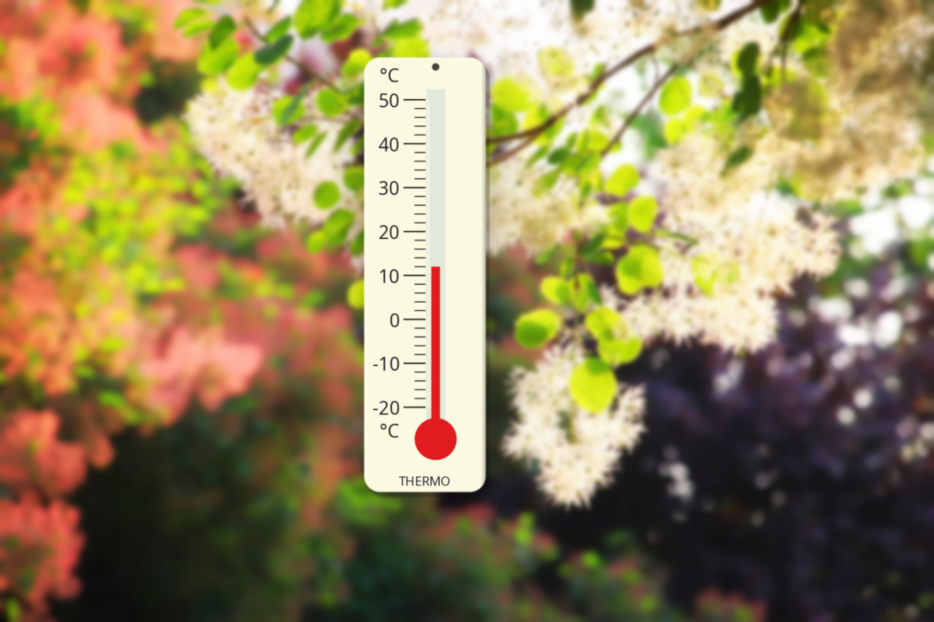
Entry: 12 (°C)
